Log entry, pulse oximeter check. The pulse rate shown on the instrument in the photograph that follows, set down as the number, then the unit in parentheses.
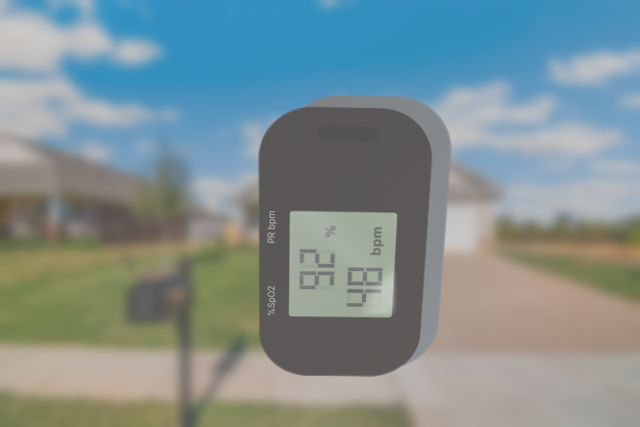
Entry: 48 (bpm)
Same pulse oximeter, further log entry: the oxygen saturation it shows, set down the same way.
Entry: 92 (%)
